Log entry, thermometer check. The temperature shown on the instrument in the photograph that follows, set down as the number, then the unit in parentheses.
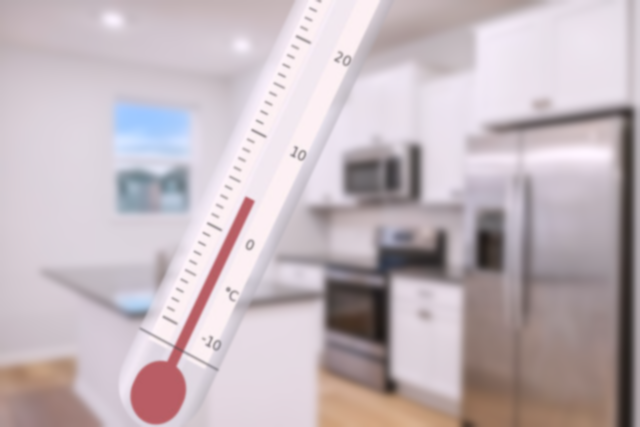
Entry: 4 (°C)
